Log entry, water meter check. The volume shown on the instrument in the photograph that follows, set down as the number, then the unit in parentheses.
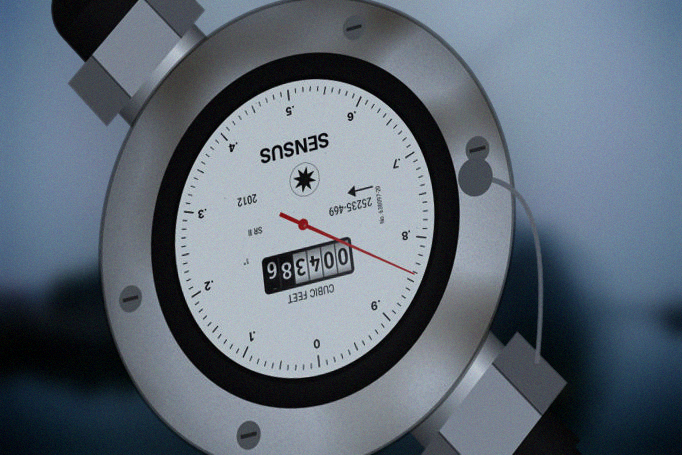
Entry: 4385.84 (ft³)
